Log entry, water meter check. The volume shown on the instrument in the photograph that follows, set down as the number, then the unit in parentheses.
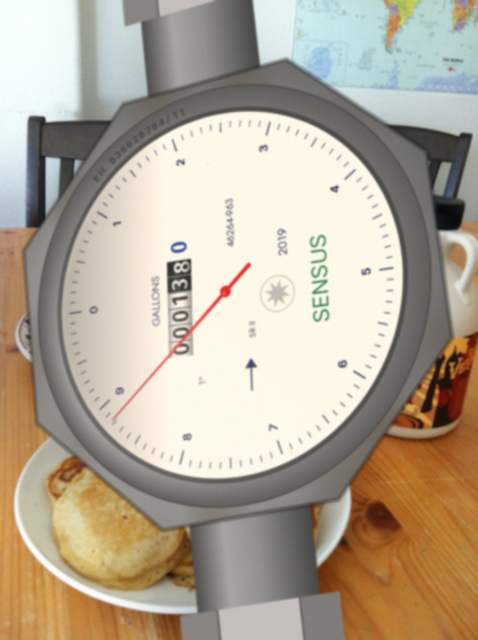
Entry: 1378.8 (gal)
